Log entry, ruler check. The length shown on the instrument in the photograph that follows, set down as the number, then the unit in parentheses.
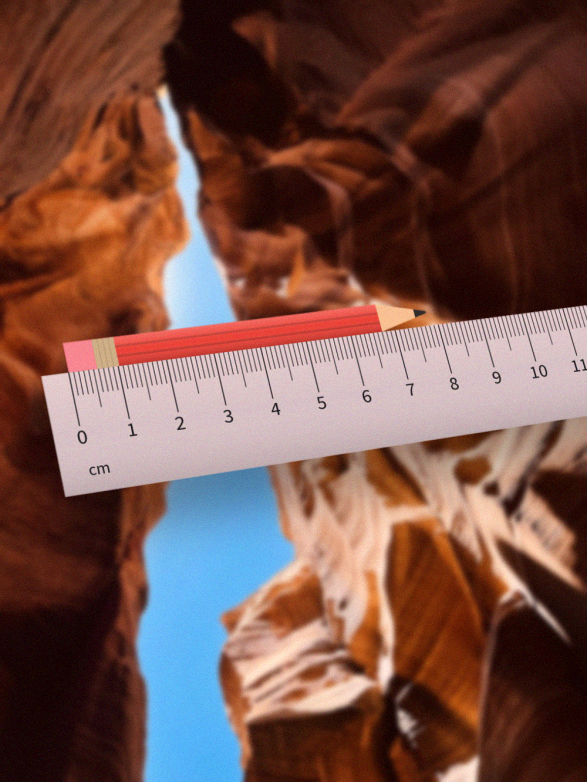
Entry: 7.8 (cm)
